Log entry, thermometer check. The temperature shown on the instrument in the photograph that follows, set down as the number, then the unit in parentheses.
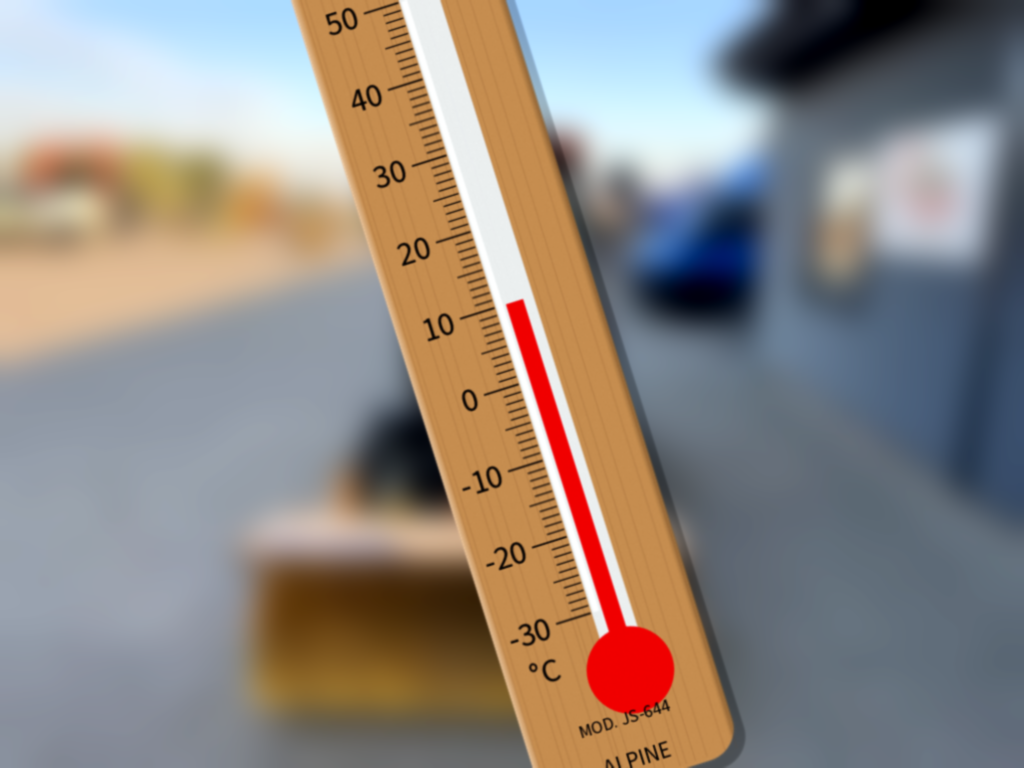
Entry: 10 (°C)
